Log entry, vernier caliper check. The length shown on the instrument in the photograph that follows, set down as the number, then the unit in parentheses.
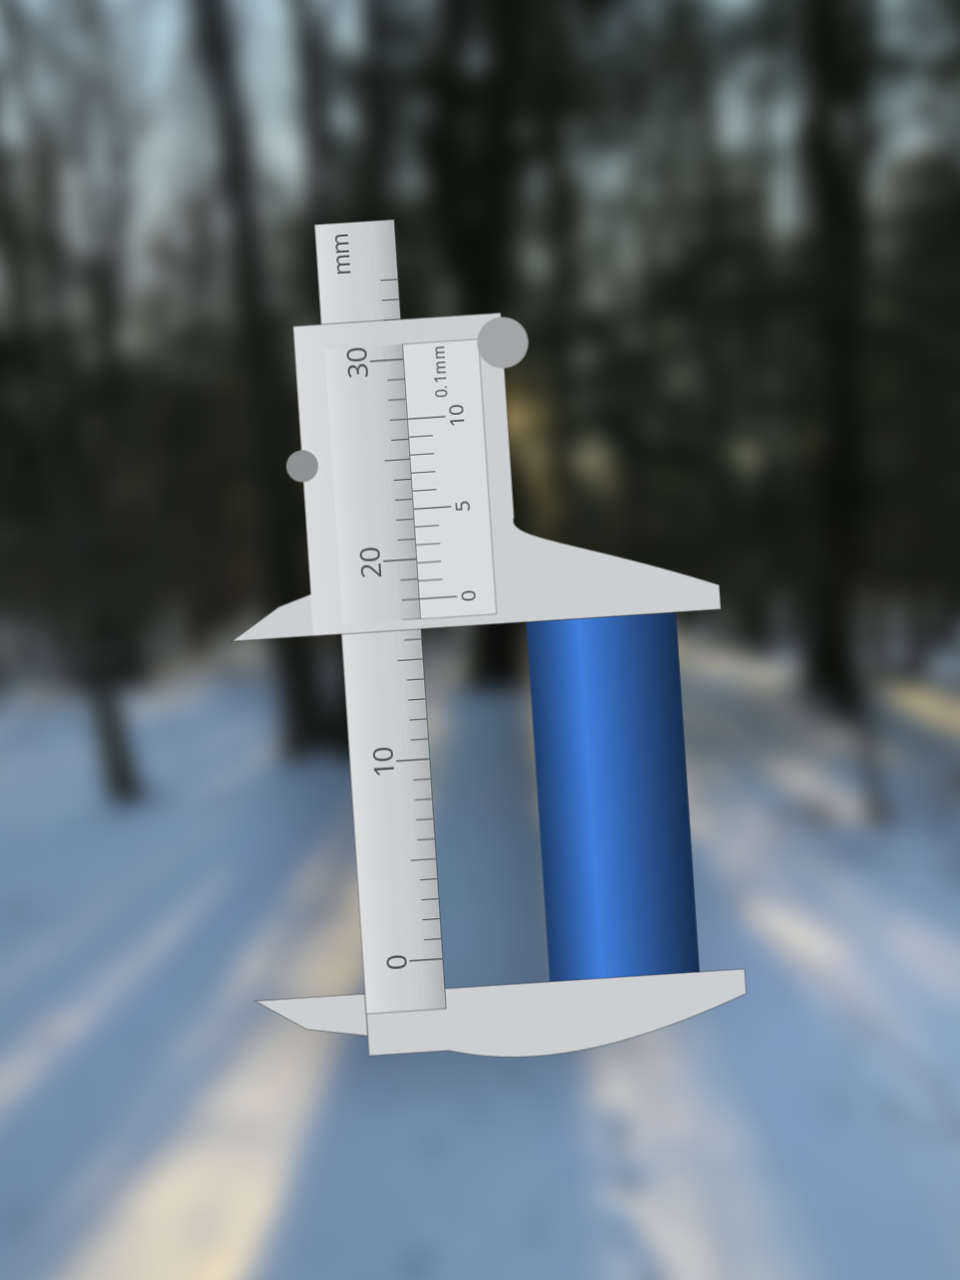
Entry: 18.0 (mm)
